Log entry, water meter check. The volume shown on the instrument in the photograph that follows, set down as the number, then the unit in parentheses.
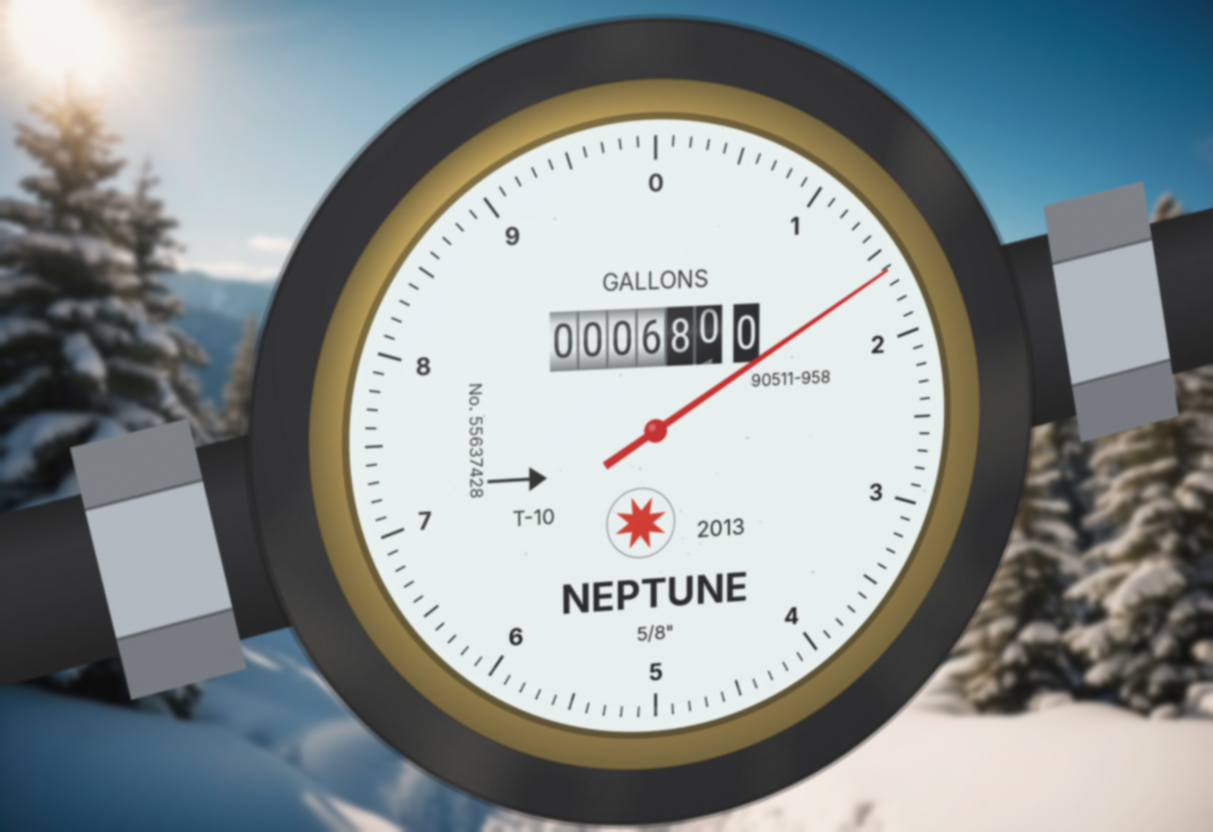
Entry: 6801.6 (gal)
